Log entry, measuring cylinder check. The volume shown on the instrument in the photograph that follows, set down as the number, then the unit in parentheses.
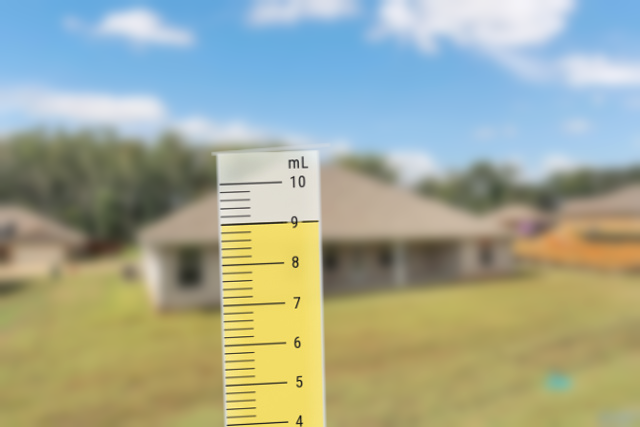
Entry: 9 (mL)
